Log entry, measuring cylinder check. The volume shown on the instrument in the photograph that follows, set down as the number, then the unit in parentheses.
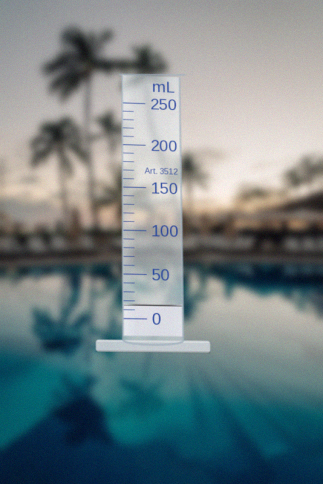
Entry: 15 (mL)
